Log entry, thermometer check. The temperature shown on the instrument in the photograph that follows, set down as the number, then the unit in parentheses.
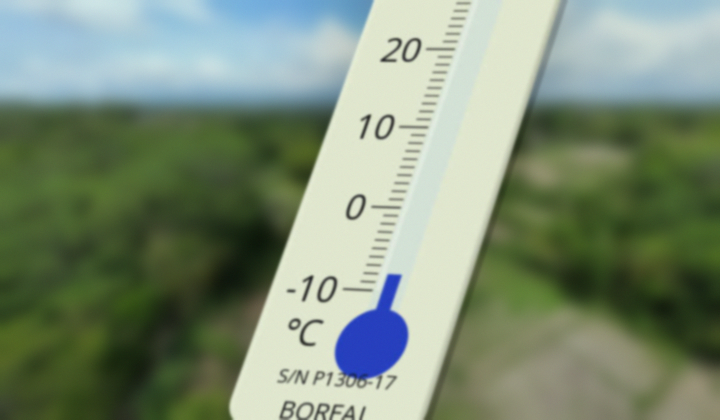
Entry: -8 (°C)
